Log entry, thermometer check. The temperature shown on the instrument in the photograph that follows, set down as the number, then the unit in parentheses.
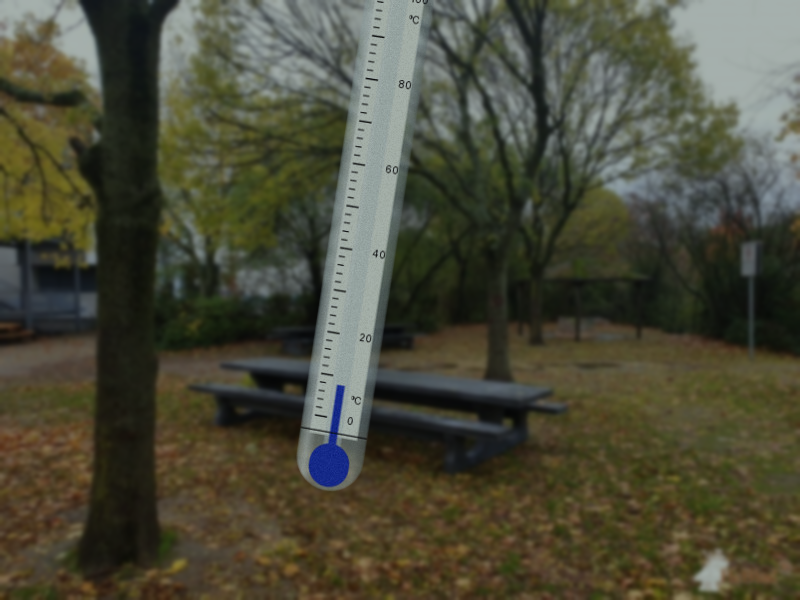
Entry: 8 (°C)
